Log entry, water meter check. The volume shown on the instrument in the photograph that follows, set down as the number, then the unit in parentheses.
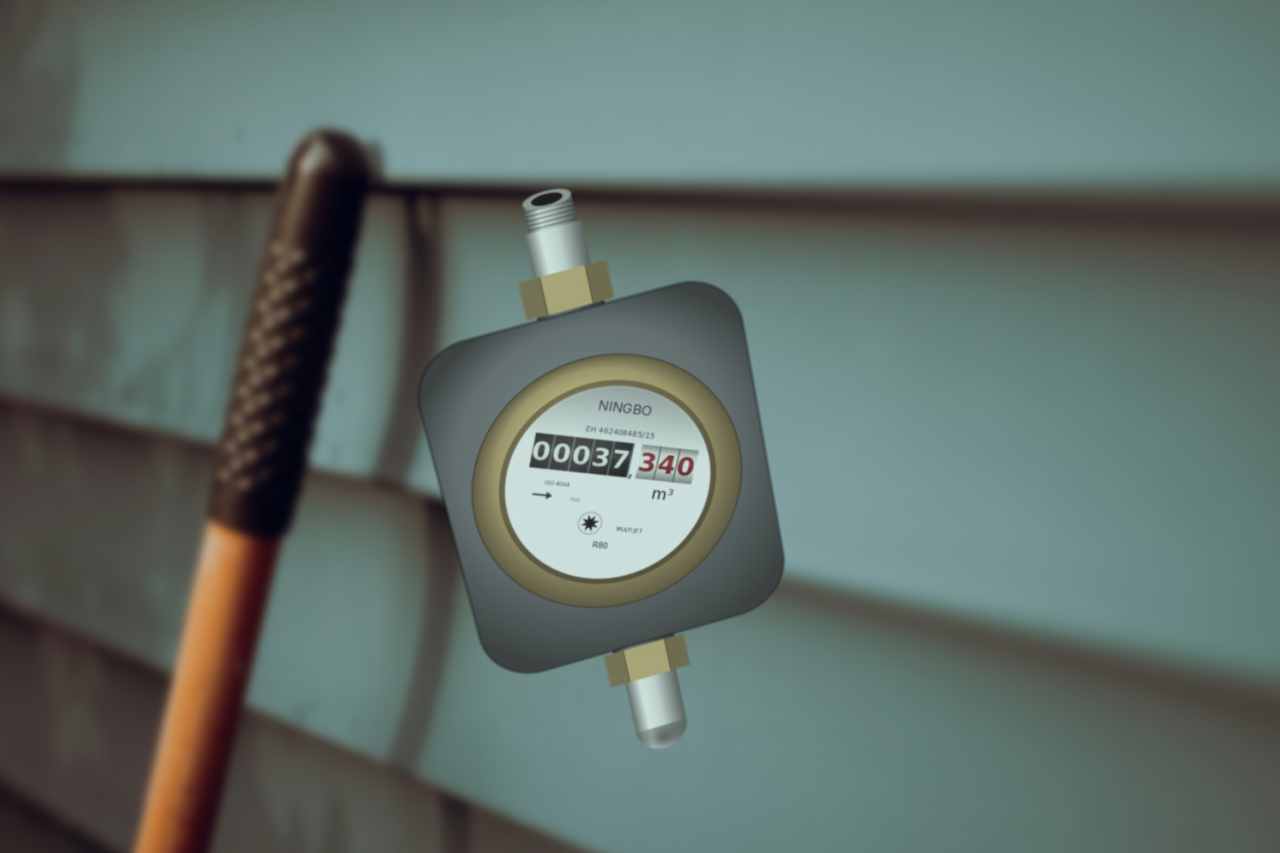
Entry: 37.340 (m³)
